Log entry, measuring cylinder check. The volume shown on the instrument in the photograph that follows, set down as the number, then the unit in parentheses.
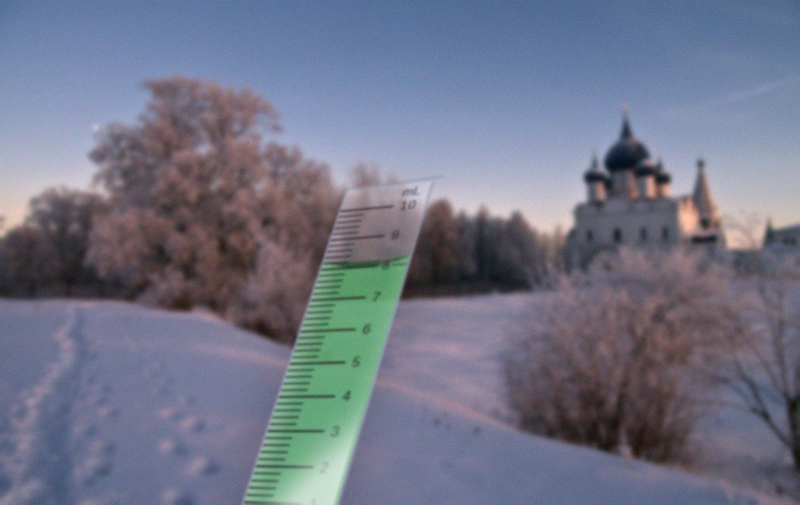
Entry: 8 (mL)
